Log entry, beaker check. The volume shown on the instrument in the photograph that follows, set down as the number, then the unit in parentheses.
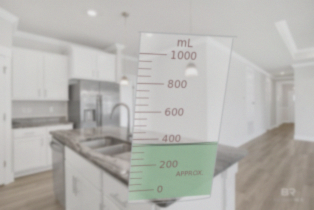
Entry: 350 (mL)
